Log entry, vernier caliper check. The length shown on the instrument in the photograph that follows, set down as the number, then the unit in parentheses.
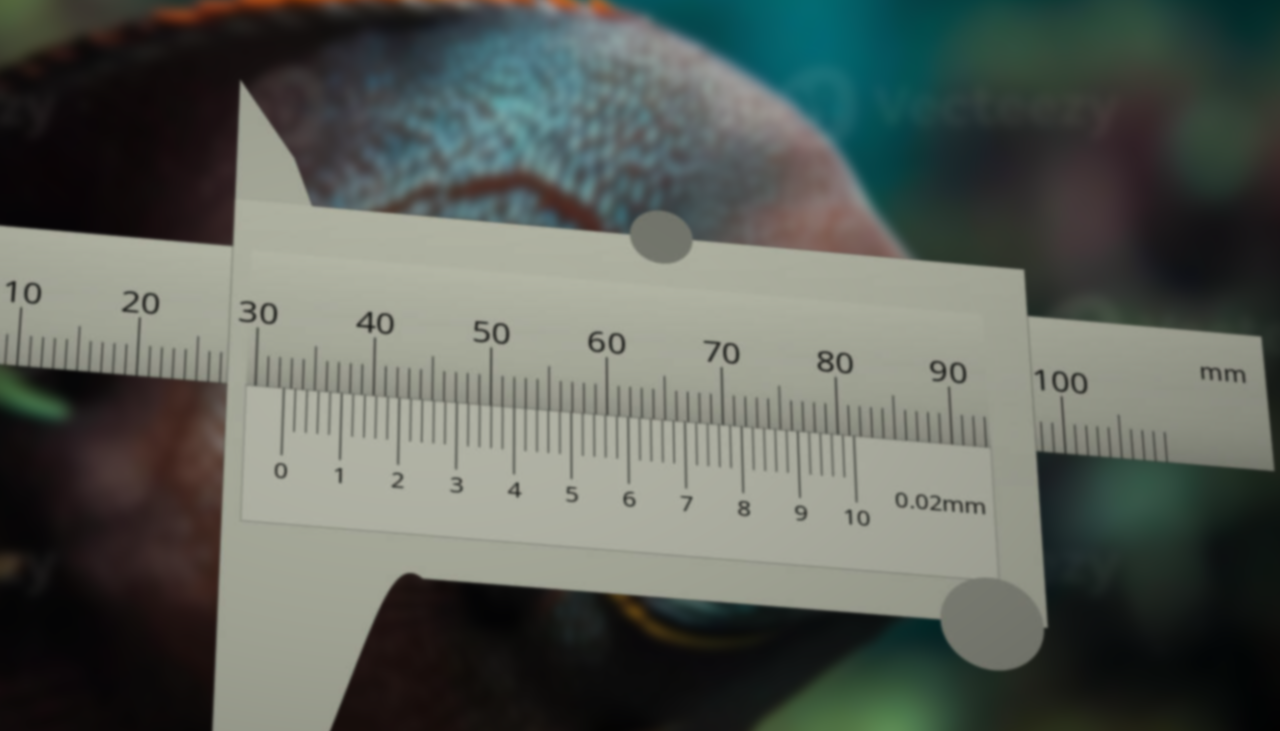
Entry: 32.4 (mm)
